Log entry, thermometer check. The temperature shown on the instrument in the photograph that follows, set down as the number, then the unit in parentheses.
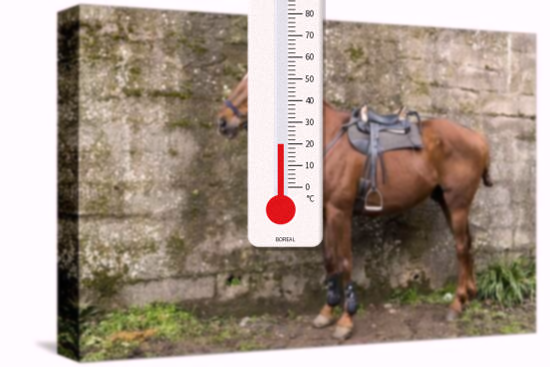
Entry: 20 (°C)
